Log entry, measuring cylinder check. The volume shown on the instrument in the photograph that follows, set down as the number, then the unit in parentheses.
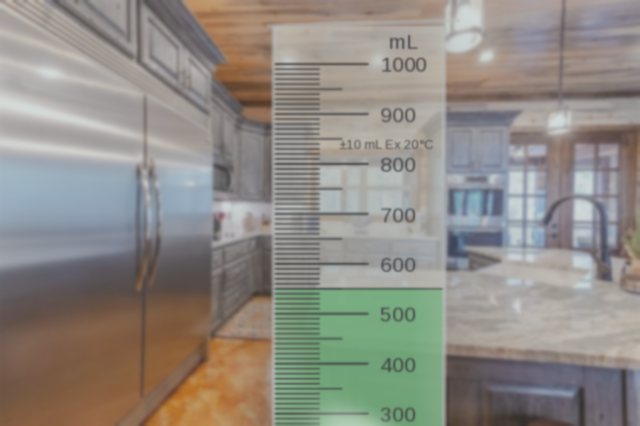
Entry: 550 (mL)
